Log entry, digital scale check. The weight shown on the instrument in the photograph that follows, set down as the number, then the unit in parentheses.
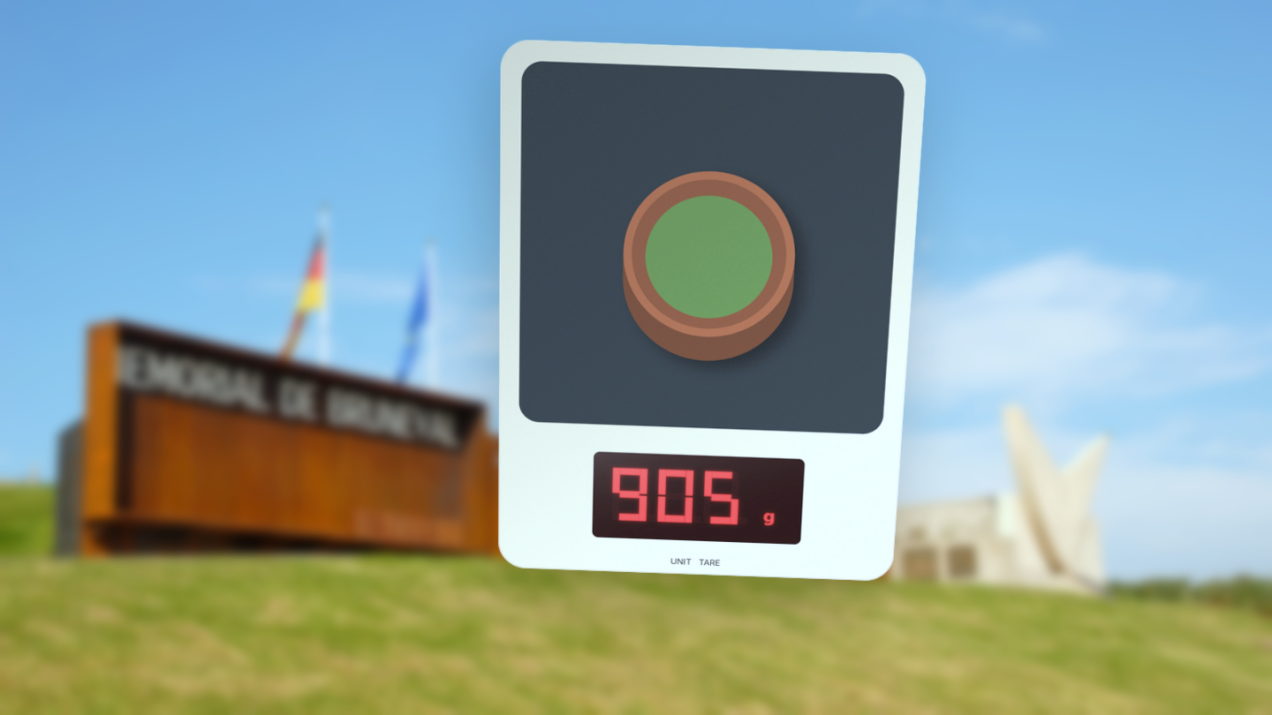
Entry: 905 (g)
